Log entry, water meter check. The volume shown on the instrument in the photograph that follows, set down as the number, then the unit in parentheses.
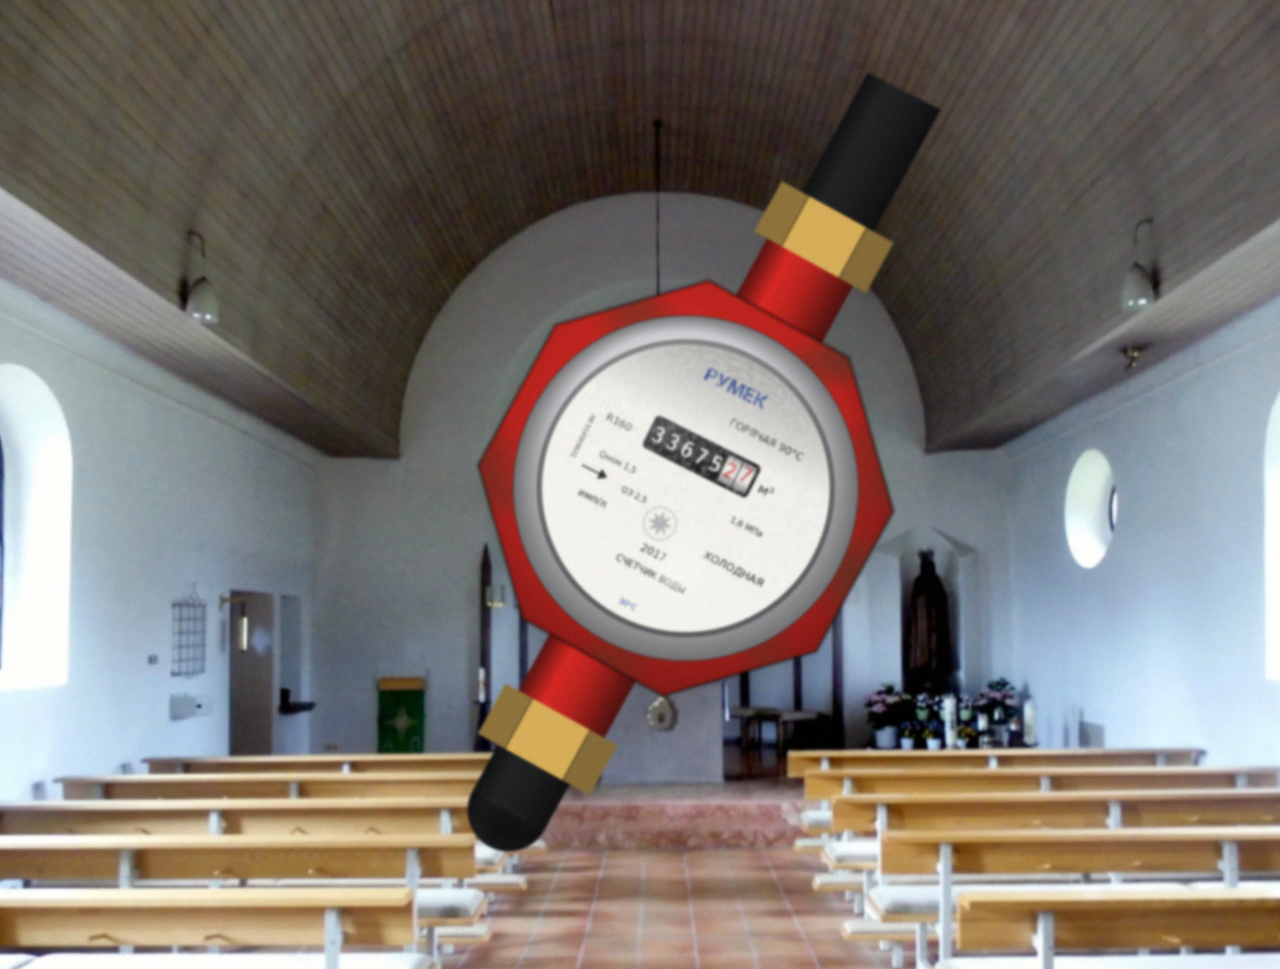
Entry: 33675.27 (m³)
